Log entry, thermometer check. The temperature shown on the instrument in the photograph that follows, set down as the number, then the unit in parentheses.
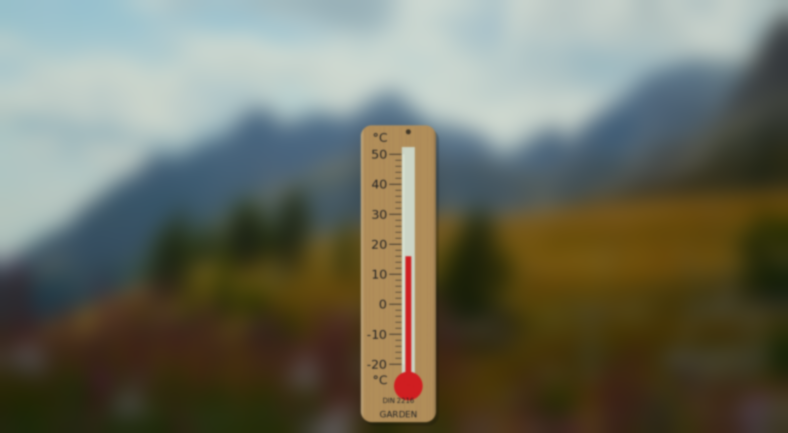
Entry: 16 (°C)
